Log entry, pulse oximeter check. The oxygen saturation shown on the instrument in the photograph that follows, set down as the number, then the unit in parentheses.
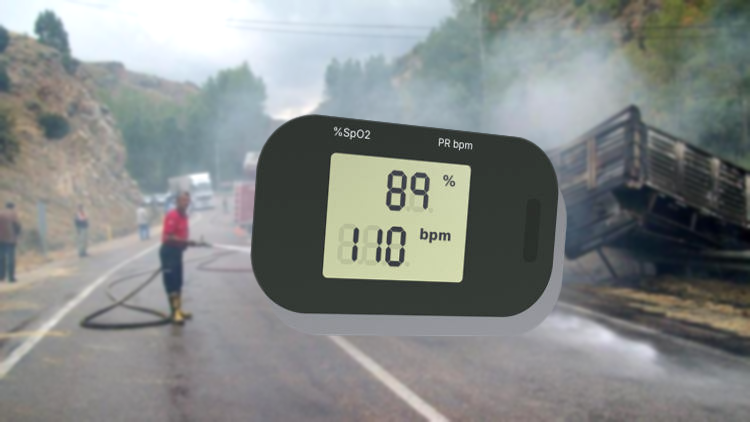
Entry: 89 (%)
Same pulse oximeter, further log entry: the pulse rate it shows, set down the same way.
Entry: 110 (bpm)
